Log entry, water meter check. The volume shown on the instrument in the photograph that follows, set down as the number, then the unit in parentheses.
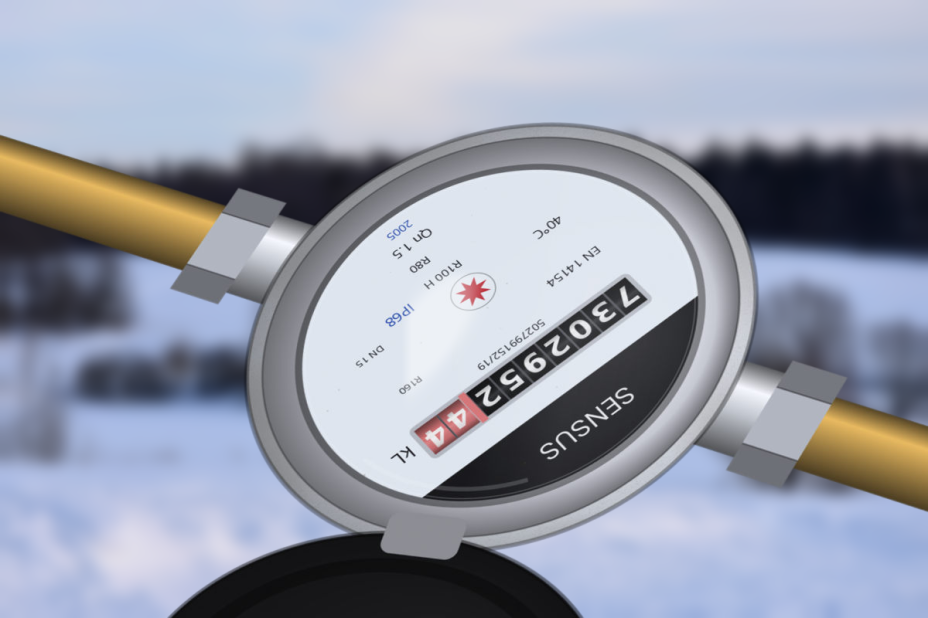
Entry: 7302952.44 (kL)
